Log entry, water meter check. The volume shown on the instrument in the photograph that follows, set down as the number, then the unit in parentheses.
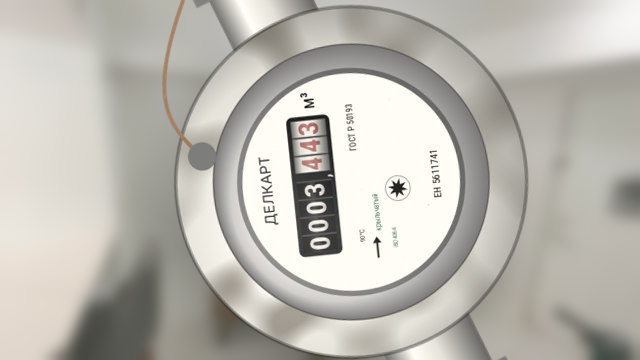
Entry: 3.443 (m³)
